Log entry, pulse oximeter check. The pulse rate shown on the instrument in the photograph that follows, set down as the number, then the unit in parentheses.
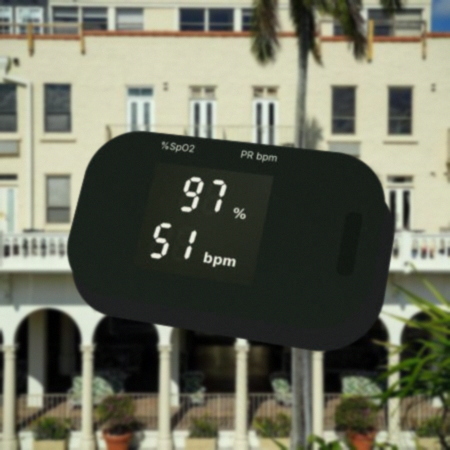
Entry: 51 (bpm)
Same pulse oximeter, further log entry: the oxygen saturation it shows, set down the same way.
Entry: 97 (%)
